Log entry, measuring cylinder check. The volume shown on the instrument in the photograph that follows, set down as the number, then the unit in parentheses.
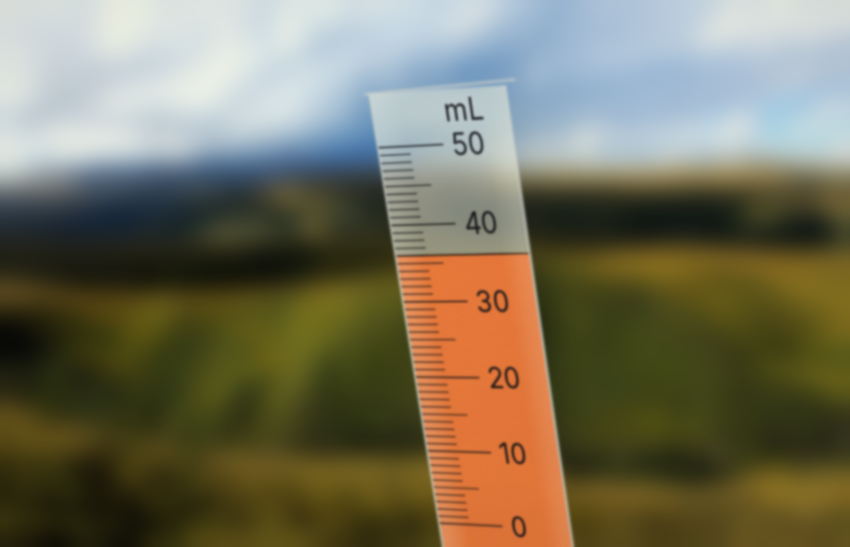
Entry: 36 (mL)
